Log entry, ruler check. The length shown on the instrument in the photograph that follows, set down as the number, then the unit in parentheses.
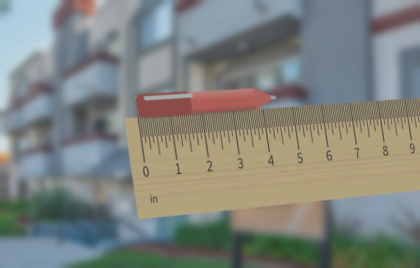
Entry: 4.5 (in)
